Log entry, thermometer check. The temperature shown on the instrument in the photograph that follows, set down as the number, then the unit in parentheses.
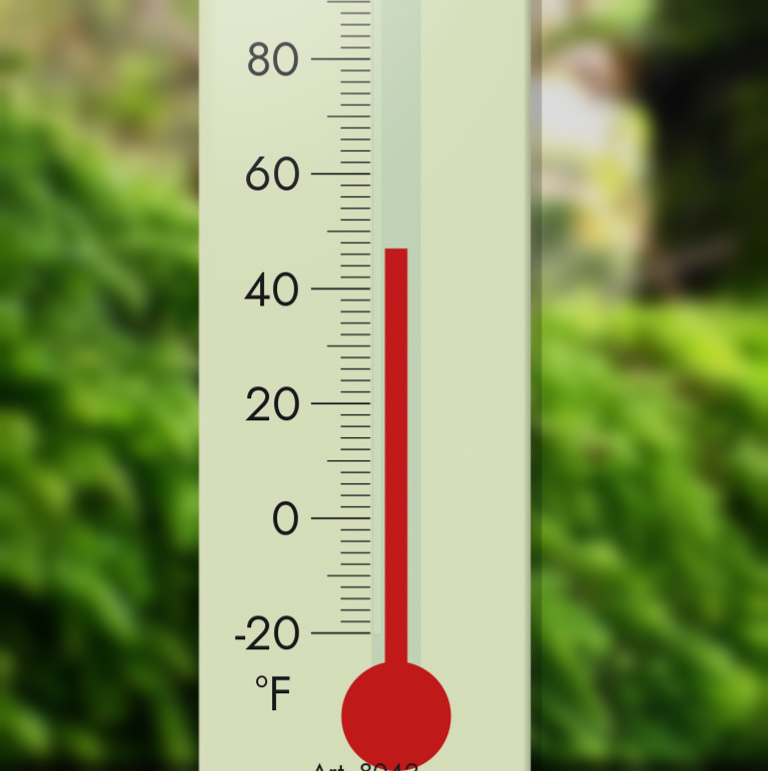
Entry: 47 (°F)
